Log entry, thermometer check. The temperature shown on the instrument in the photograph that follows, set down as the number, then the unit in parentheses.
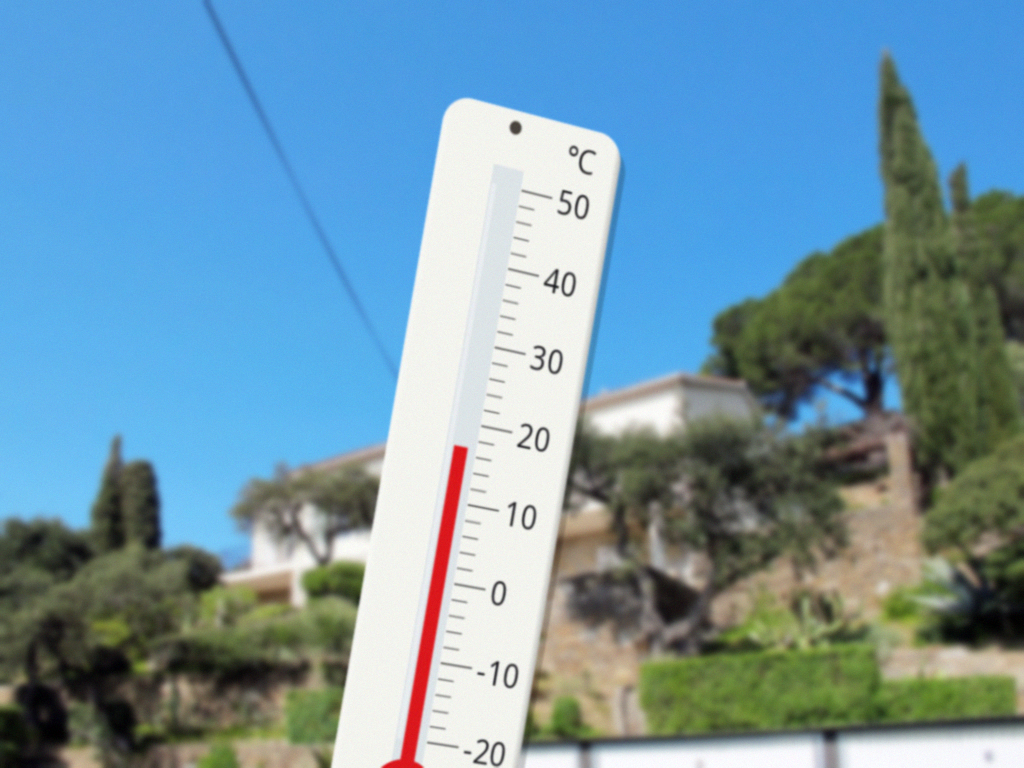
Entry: 17 (°C)
